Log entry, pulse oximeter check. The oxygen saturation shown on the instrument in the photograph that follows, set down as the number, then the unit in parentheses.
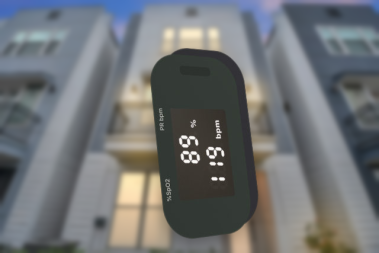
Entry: 89 (%)
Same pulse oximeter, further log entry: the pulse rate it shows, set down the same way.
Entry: 119 (bpm)
